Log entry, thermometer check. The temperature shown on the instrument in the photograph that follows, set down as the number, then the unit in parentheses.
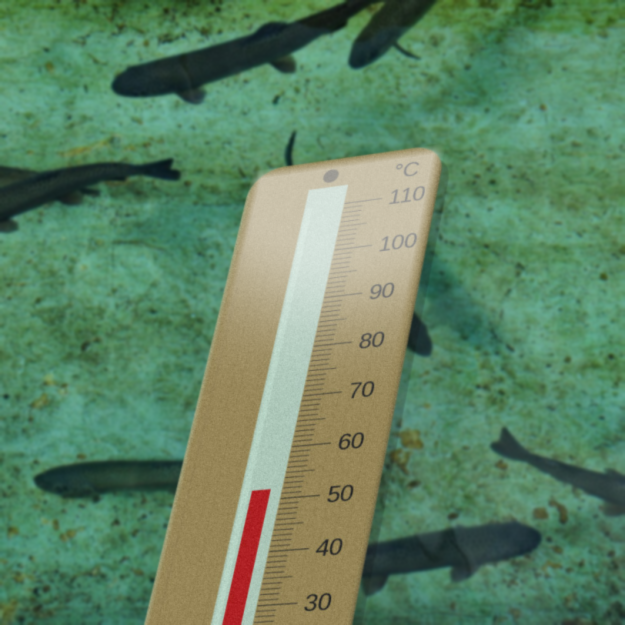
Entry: 52 (°C)
